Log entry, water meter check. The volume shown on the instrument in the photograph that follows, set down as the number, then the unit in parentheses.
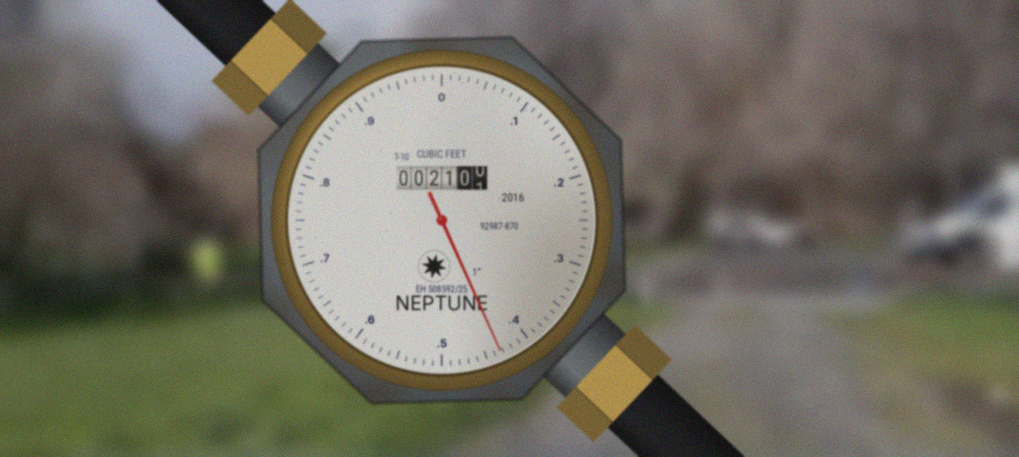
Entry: 2100.43 (ft³)
